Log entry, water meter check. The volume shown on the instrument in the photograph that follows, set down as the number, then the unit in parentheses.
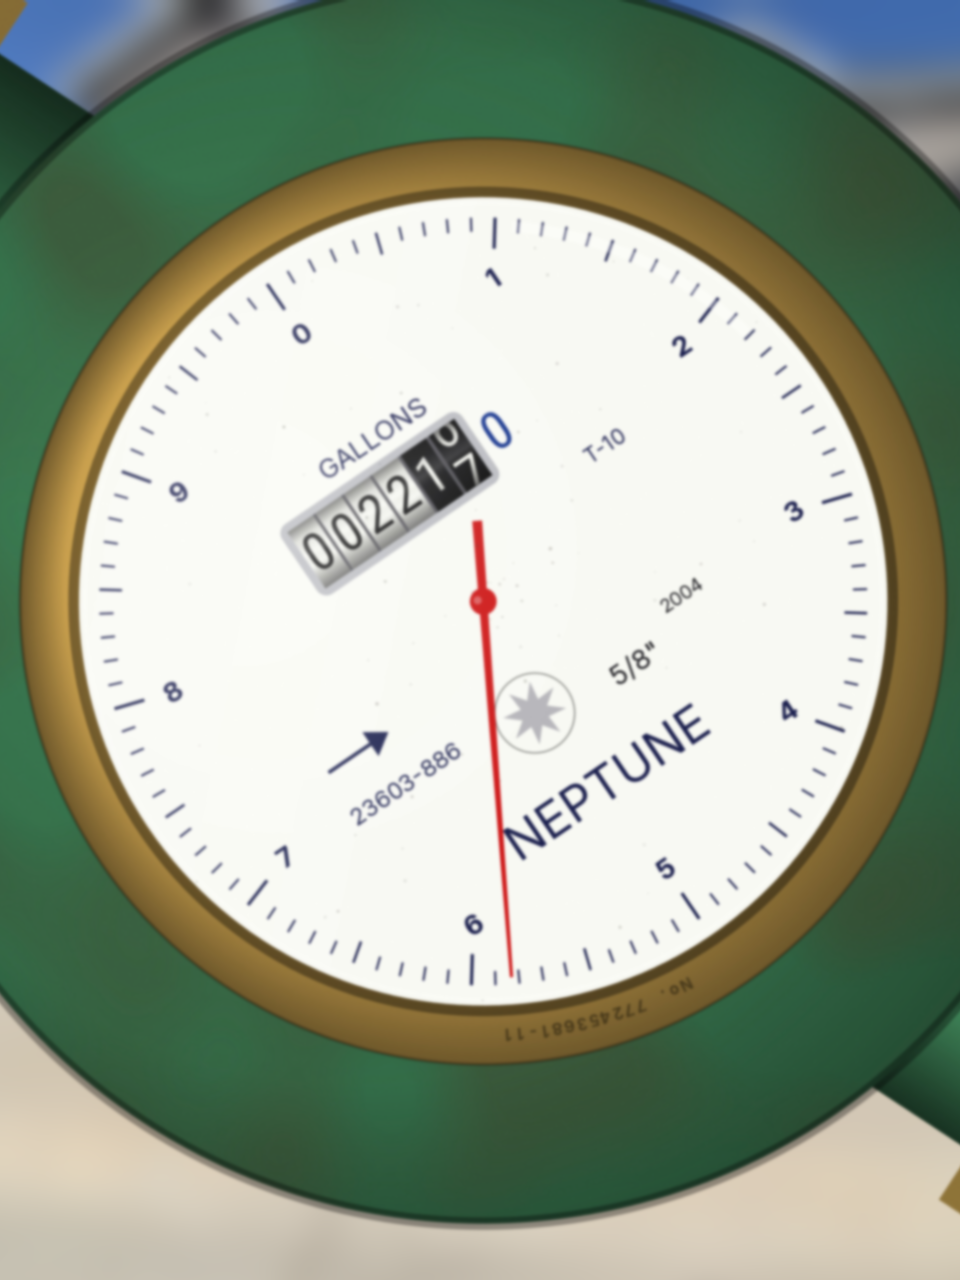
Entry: 22165.8 (gal)
